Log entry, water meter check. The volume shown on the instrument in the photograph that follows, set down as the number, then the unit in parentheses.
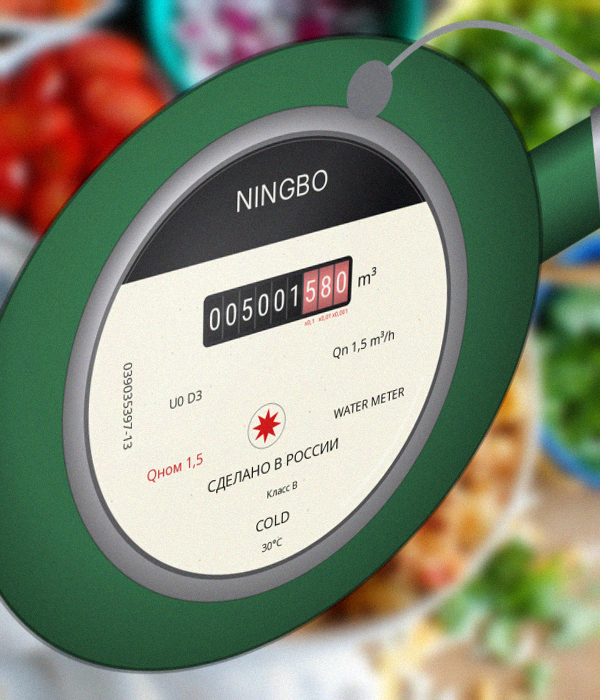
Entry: 5001.580 (m³)
